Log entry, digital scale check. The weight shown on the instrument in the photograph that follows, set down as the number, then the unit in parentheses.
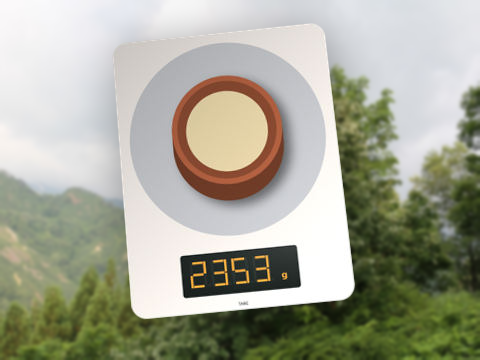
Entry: 2353 (g)
